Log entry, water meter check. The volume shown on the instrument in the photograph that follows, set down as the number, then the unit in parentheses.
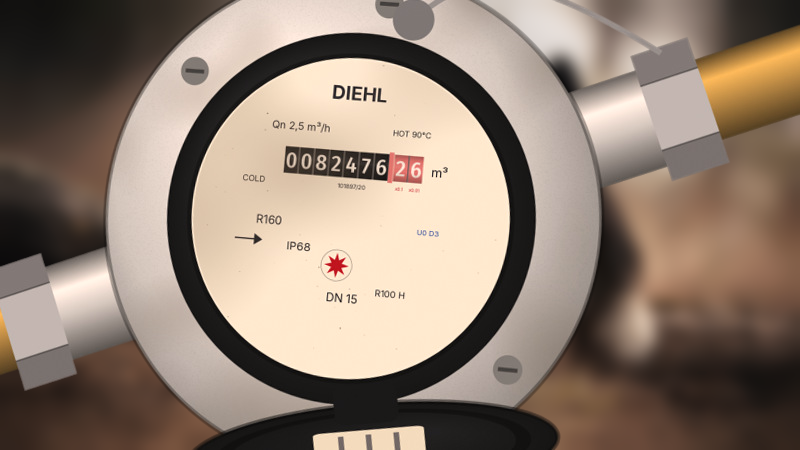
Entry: 82476.26 (m³)
